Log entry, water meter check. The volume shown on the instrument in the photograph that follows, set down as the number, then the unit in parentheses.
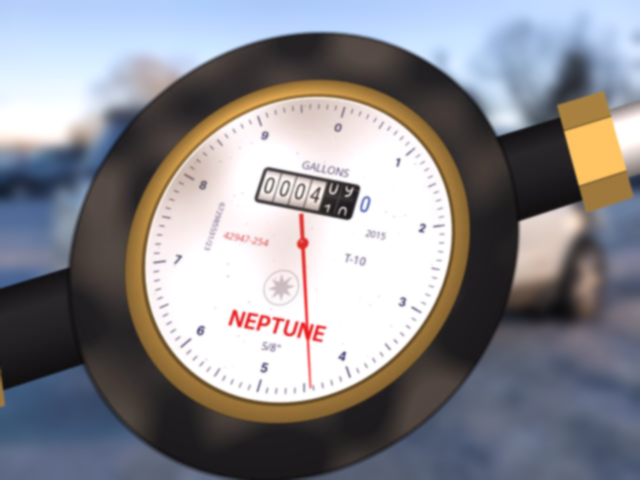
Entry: 4094.4 (gal)
